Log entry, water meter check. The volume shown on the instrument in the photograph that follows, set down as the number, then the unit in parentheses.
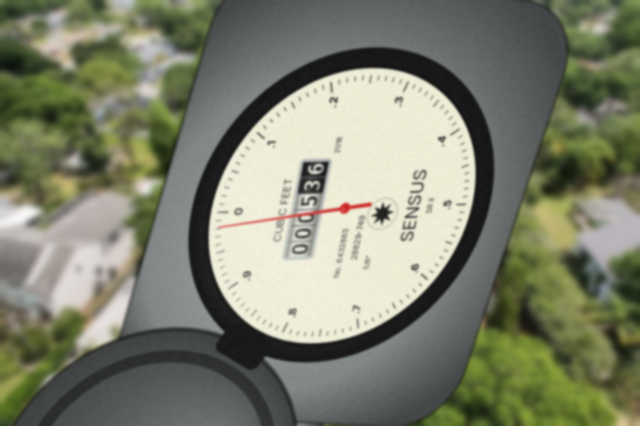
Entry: 535.98 (ft³)
